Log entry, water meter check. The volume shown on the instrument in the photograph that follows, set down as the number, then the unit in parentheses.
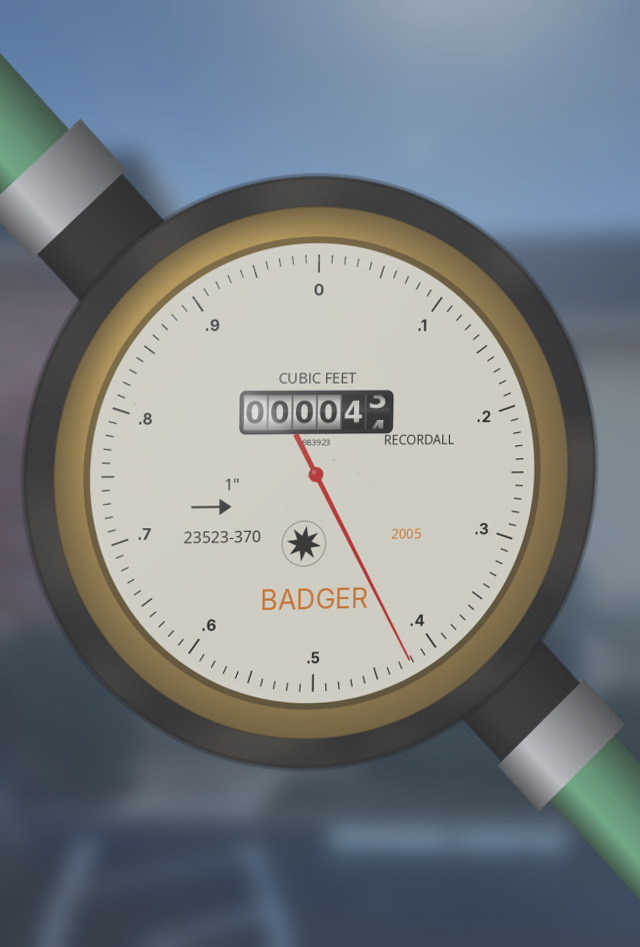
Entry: 43.42 (ft³)
